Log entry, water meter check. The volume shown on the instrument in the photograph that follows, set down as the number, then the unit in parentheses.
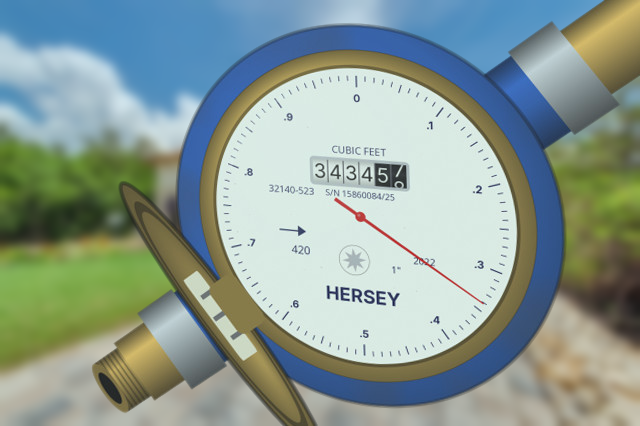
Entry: 343457.34 (ft³)
